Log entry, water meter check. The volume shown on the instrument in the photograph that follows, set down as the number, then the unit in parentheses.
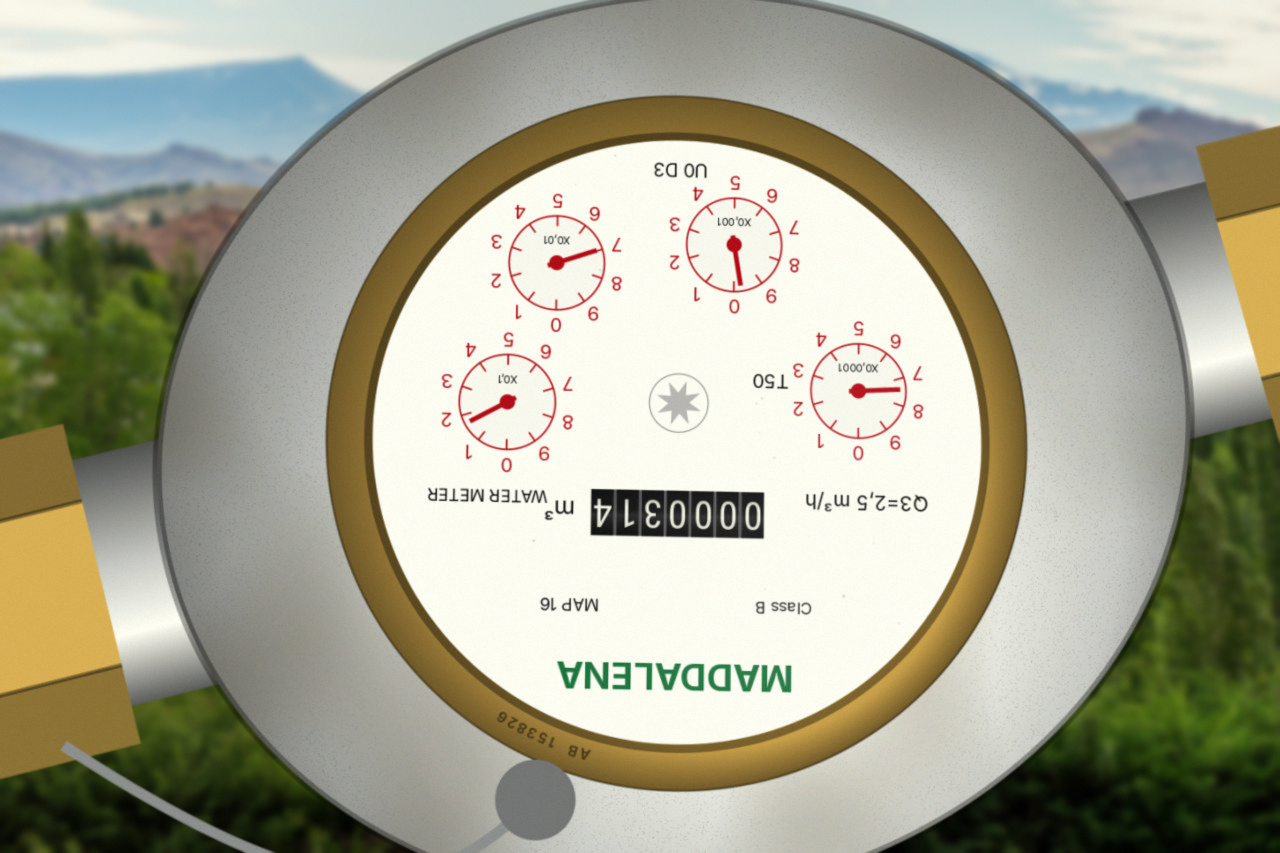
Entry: 314.1697 (m³)
